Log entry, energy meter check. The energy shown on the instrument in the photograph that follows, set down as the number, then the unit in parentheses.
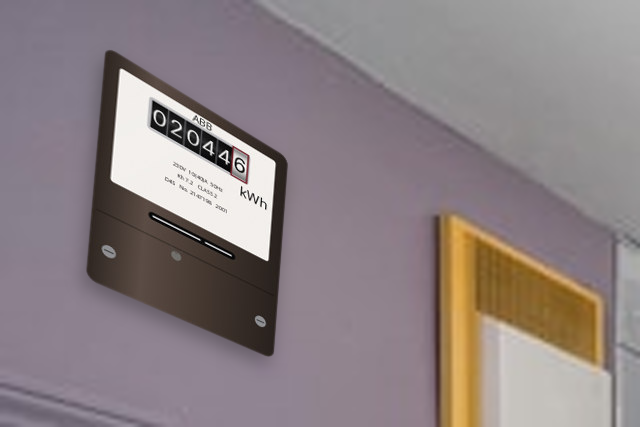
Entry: 2044.6 (kWh)
